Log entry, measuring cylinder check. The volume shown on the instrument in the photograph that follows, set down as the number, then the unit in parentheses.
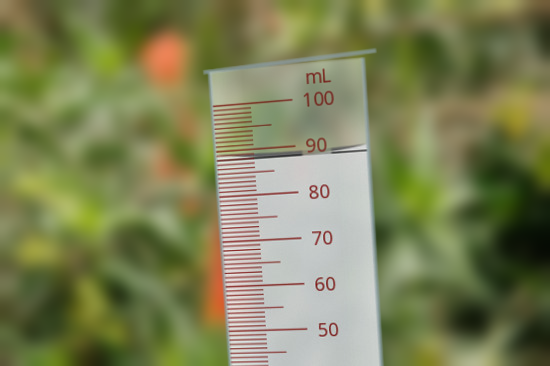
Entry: 88 (mL)
